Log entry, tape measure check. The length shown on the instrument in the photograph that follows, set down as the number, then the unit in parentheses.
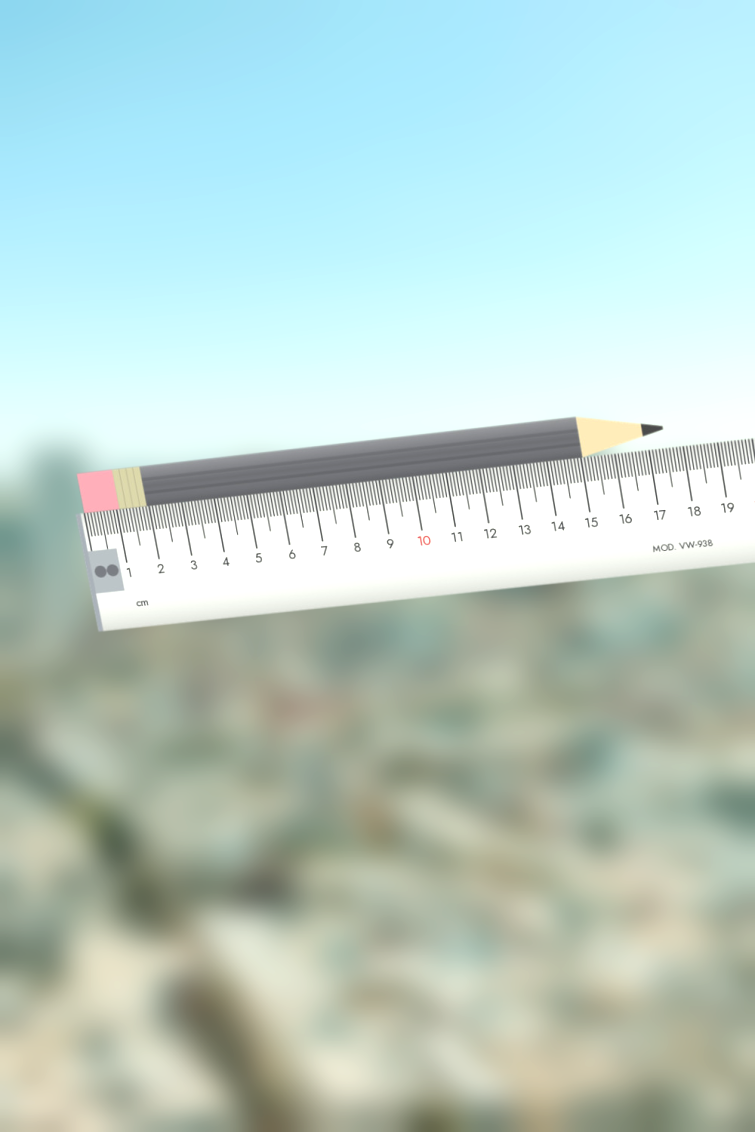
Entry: 17.5 (cm)
